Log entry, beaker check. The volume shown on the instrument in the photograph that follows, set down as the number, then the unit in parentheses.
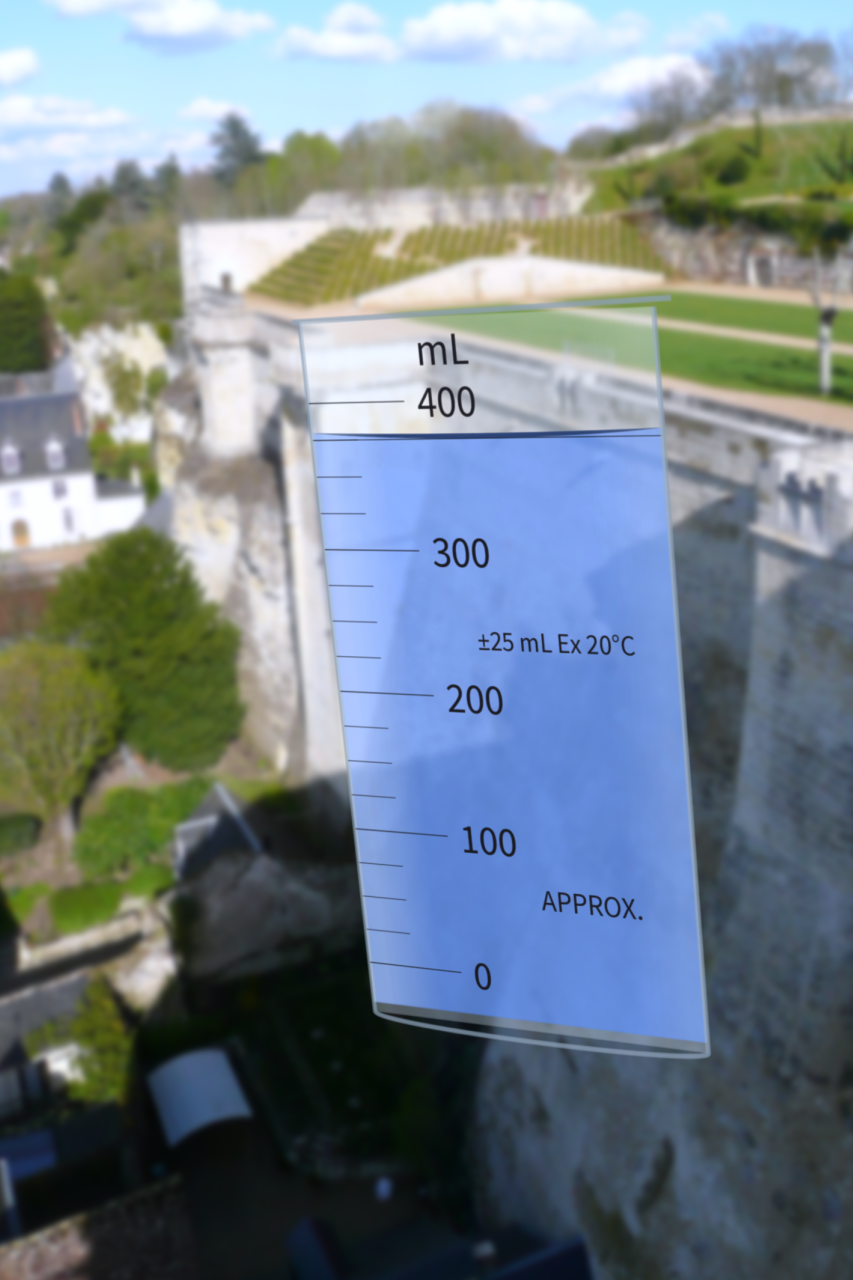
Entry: 375 (mL)
